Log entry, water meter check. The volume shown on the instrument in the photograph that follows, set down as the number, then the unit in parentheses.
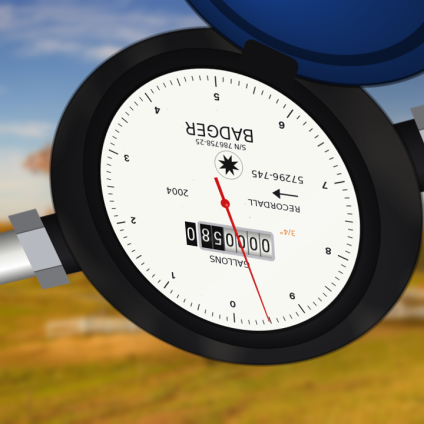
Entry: 579.5 (gal)
